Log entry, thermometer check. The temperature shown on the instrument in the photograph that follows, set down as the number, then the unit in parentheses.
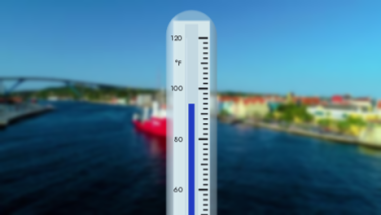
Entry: 94 (°F)
